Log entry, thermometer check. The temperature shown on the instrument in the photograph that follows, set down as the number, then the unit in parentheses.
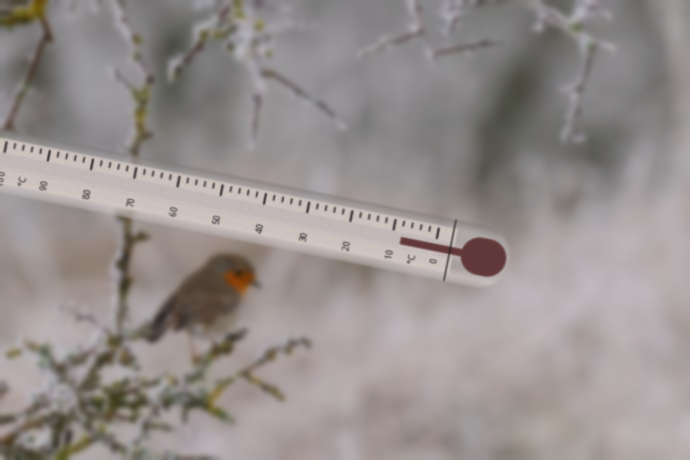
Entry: 8 (°C)
